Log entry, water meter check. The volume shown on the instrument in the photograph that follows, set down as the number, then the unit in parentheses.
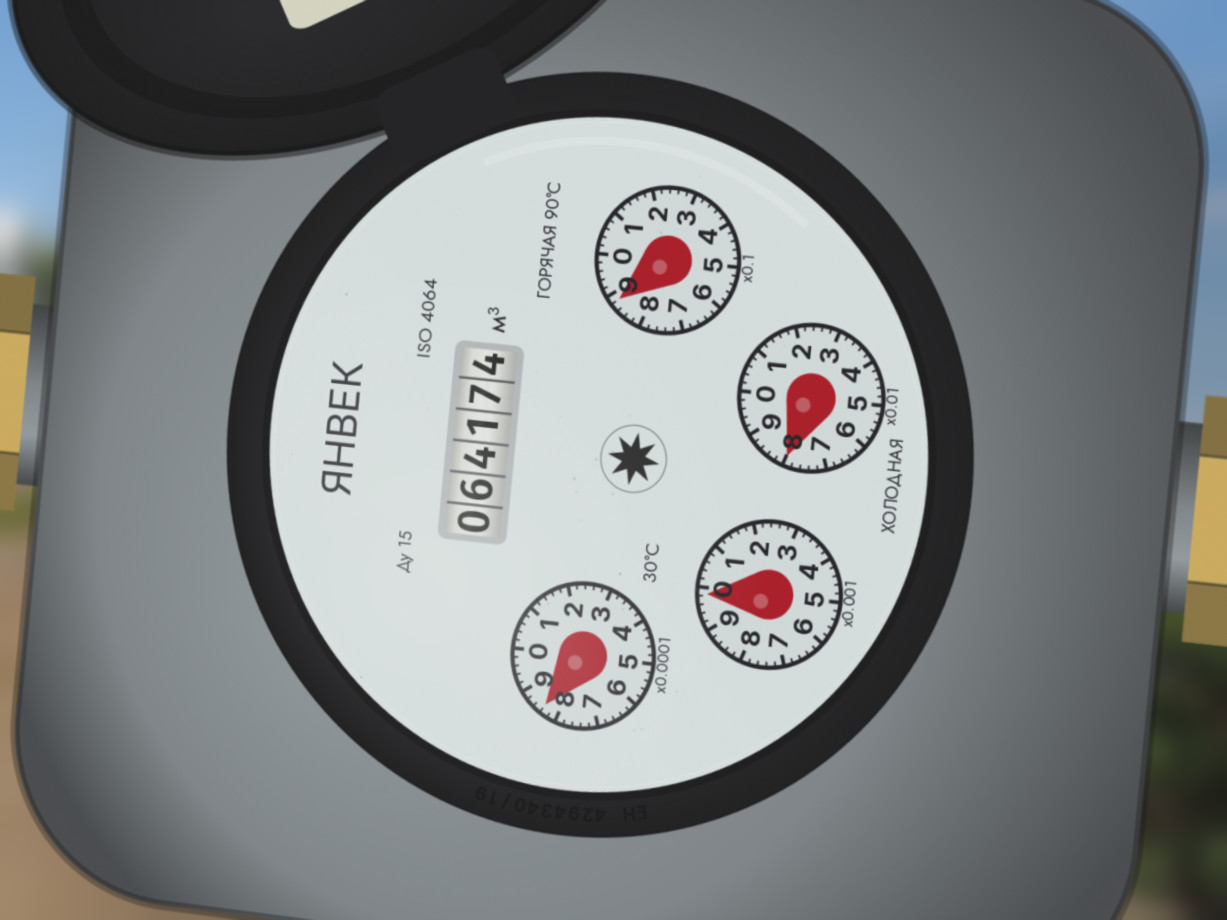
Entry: 64174.8798 (m³)
